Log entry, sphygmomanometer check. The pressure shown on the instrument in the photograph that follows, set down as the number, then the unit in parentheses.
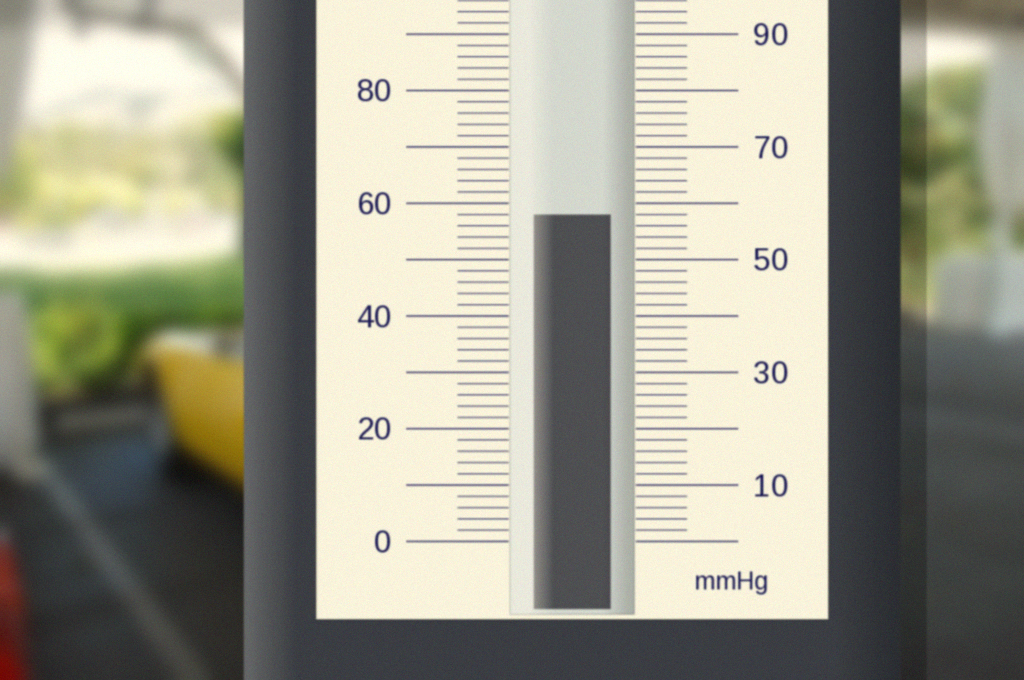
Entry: 58 (mmHg)
